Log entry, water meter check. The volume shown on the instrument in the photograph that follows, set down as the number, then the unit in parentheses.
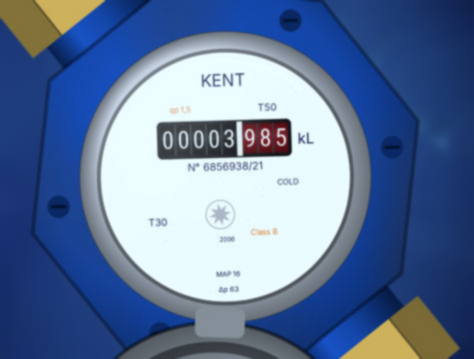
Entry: 3.985 (kL)
